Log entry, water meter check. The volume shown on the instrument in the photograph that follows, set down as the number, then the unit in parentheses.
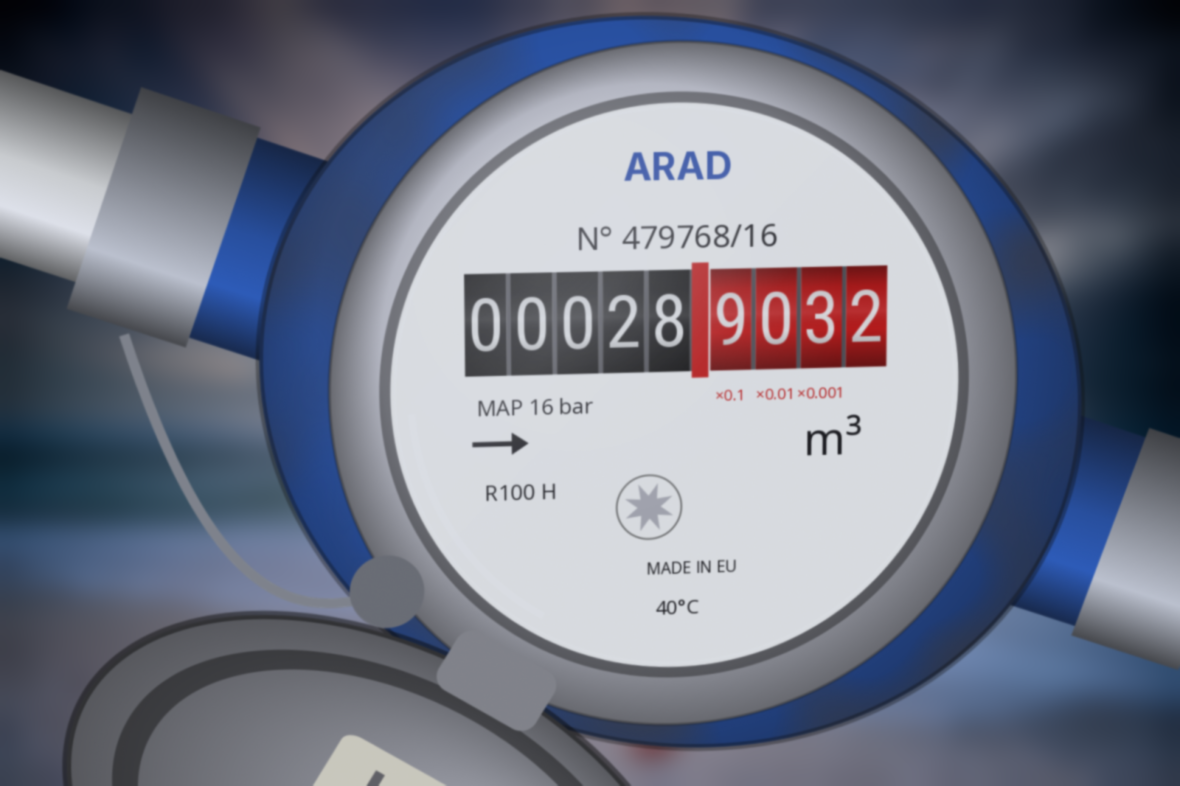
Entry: 28.9032 (m³)
